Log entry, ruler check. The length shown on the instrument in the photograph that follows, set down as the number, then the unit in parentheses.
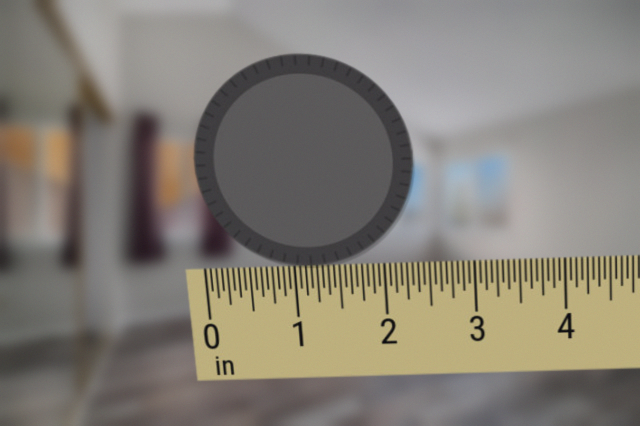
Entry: 2.375 (in)
